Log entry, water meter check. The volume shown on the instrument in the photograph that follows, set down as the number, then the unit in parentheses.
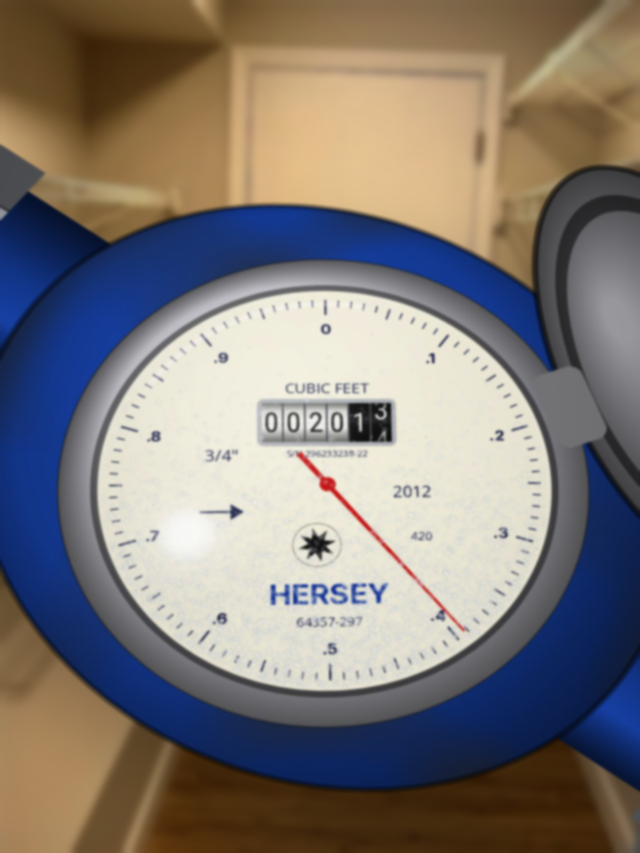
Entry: 2013.39 (ft³)
